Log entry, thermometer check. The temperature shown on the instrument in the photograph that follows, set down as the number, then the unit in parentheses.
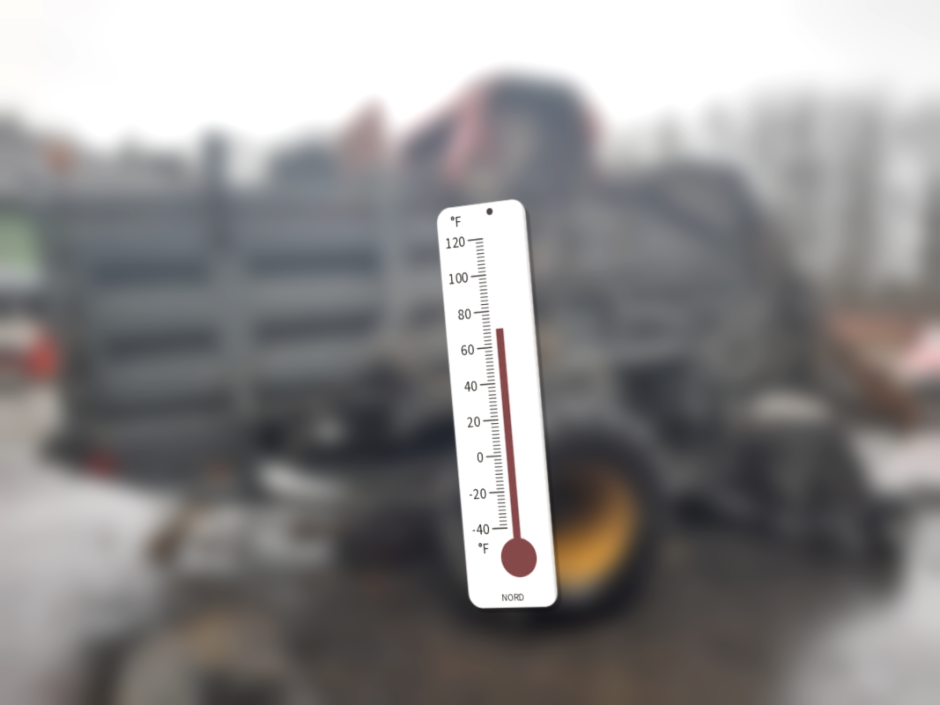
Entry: 70 (°F)
